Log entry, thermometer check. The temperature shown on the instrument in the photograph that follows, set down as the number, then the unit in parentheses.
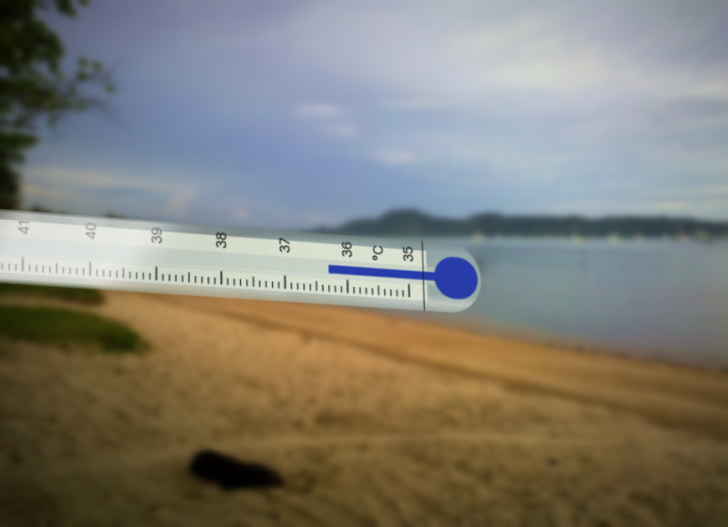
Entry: 36.3 (°C)
